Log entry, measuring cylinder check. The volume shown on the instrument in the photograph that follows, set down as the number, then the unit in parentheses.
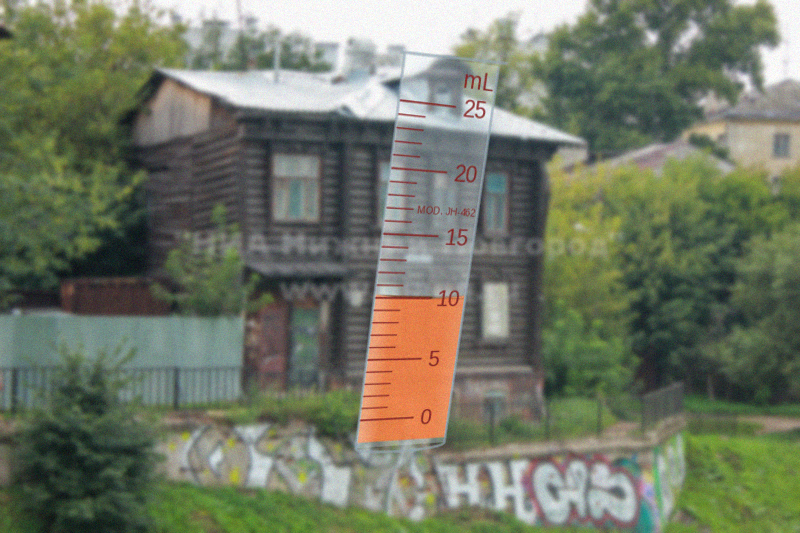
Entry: 10 (mL)
